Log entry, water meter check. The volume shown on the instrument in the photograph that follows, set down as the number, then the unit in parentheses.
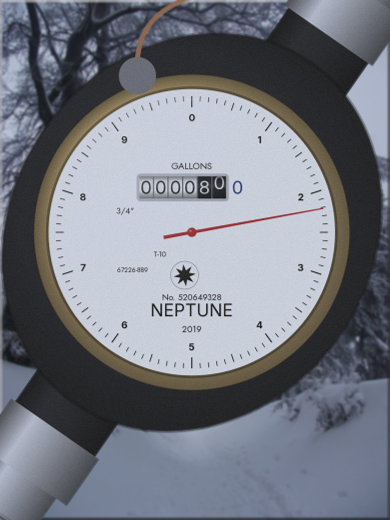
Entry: 802.2 (gal)
